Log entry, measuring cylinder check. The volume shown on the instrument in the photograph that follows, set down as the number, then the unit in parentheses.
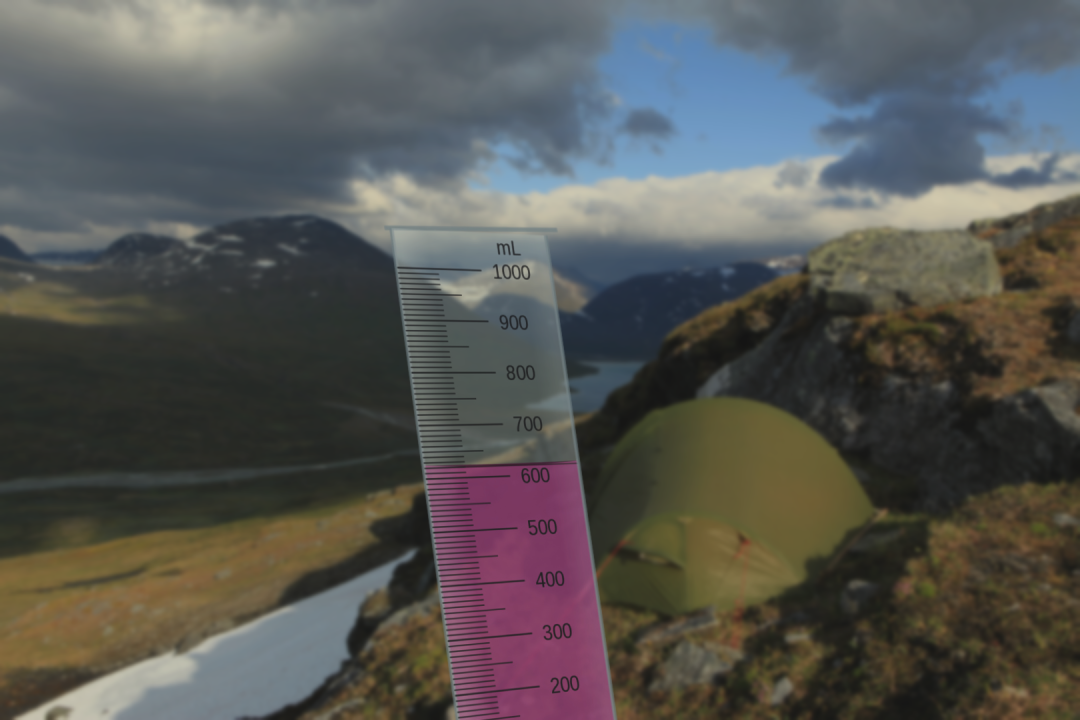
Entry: 620 (mL)
